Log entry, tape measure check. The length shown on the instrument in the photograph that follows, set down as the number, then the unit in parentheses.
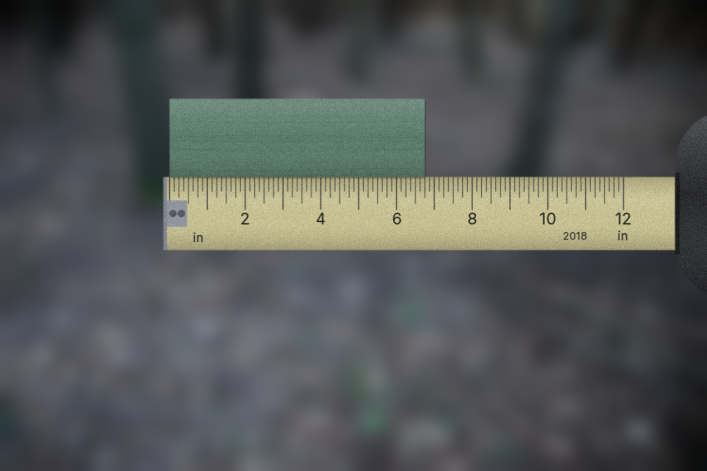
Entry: 6.75 (in)
